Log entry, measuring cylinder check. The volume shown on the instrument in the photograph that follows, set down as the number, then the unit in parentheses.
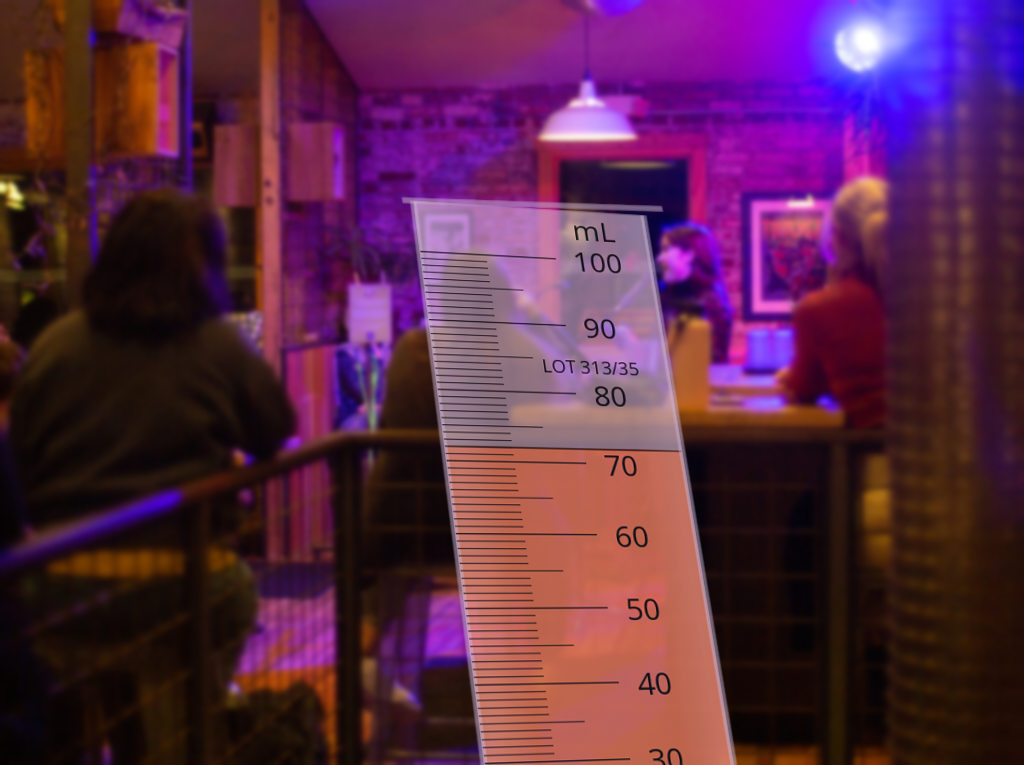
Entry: 72 (mL)
